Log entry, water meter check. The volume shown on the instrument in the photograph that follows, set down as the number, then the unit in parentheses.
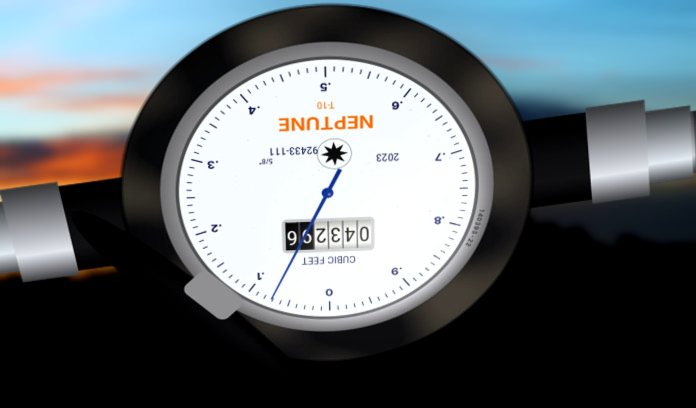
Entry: 43296.07 (ft³)
